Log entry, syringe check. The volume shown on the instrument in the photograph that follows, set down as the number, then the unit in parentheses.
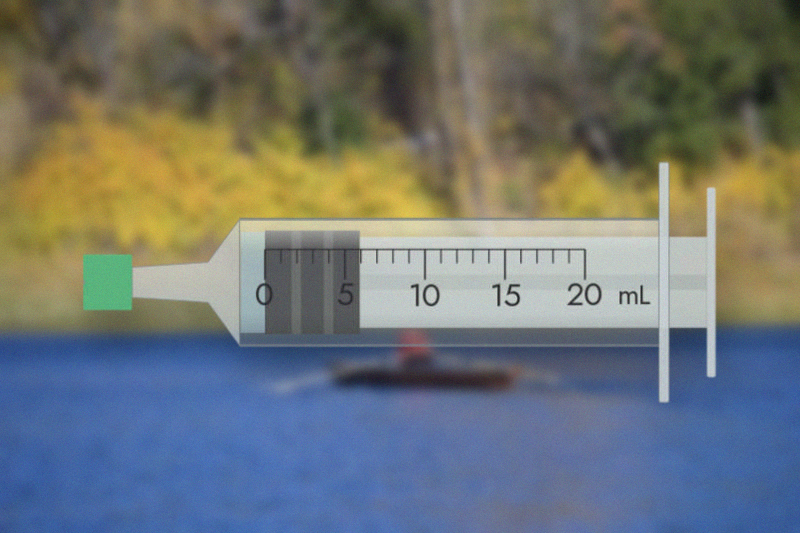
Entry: 0 (mL)
